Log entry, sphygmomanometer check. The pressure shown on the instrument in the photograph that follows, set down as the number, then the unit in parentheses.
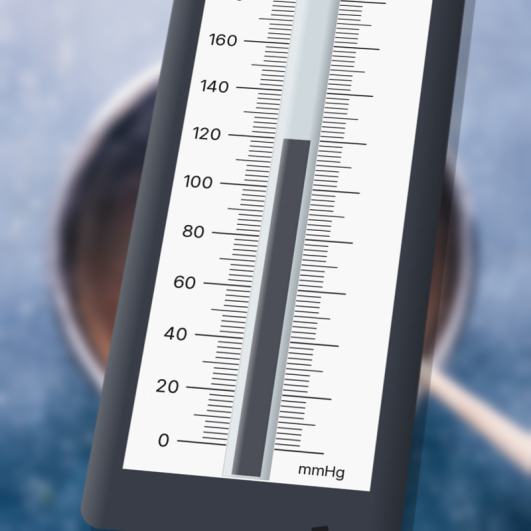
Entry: 120 (mmHg)
